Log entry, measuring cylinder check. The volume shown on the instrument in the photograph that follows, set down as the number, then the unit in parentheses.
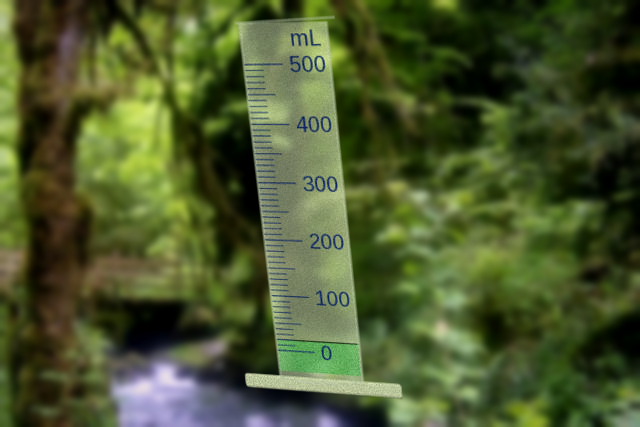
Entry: 20 (mL)
